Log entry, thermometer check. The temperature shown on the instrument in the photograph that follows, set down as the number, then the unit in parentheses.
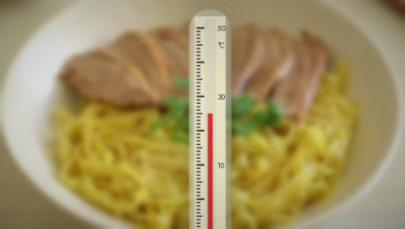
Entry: 25 (°C)
